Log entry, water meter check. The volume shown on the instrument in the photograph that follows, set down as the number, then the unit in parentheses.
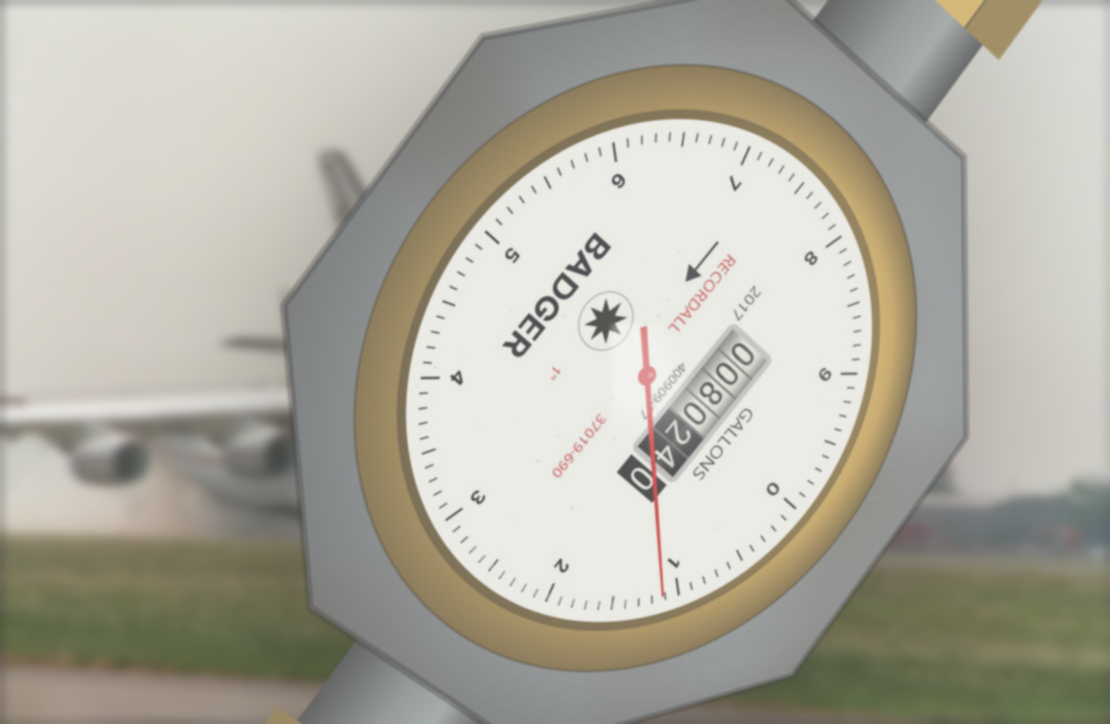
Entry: 80241.1 (gal)
